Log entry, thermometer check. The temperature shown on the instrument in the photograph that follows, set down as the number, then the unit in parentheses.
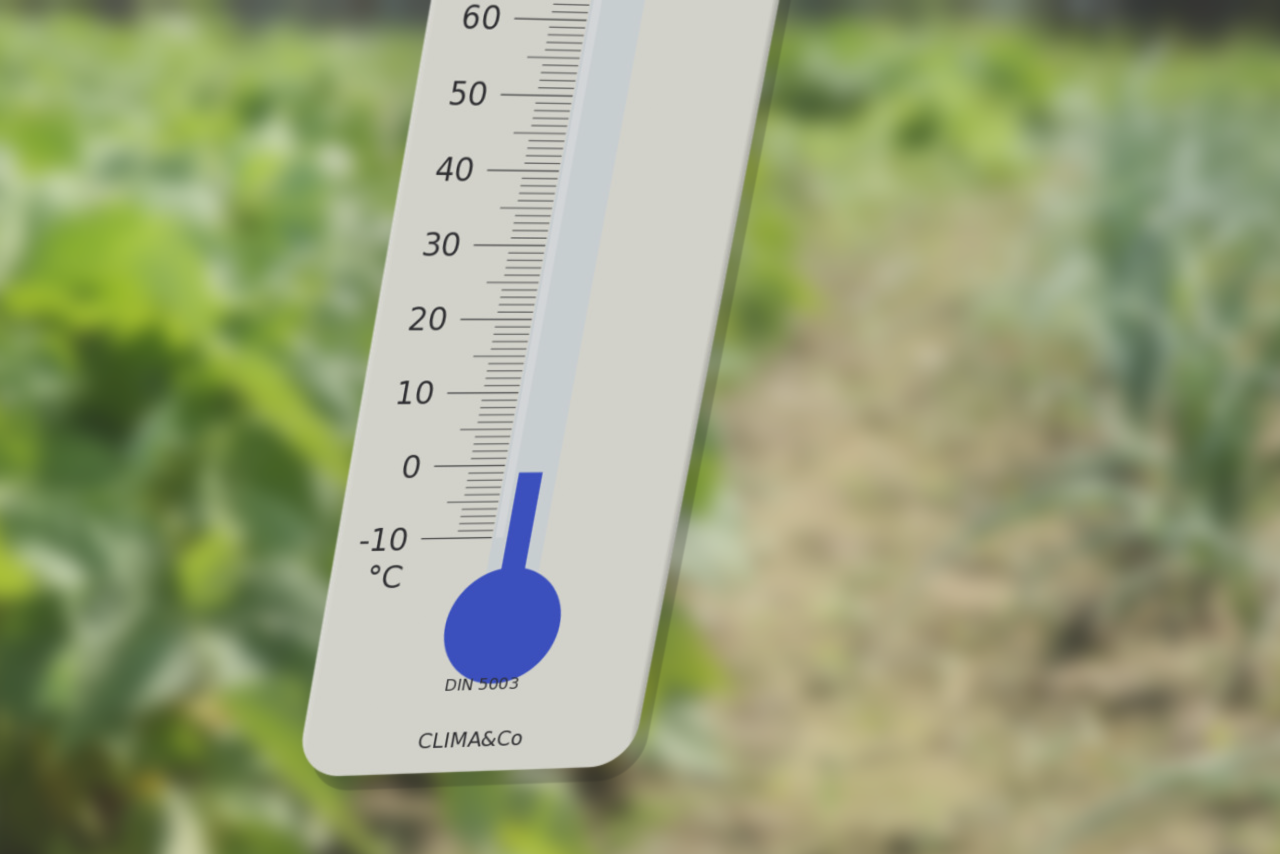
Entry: -1 (°C)
